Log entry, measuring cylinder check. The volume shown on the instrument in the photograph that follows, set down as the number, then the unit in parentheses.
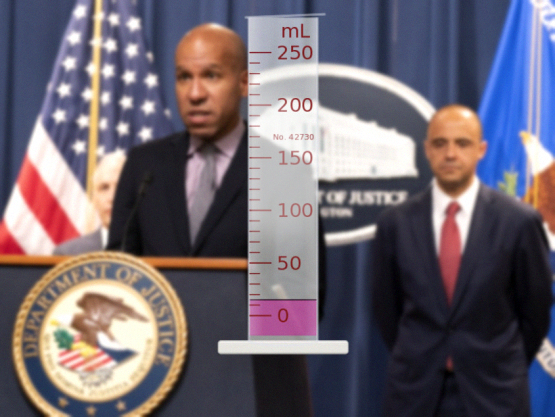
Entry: 15 (mL)
